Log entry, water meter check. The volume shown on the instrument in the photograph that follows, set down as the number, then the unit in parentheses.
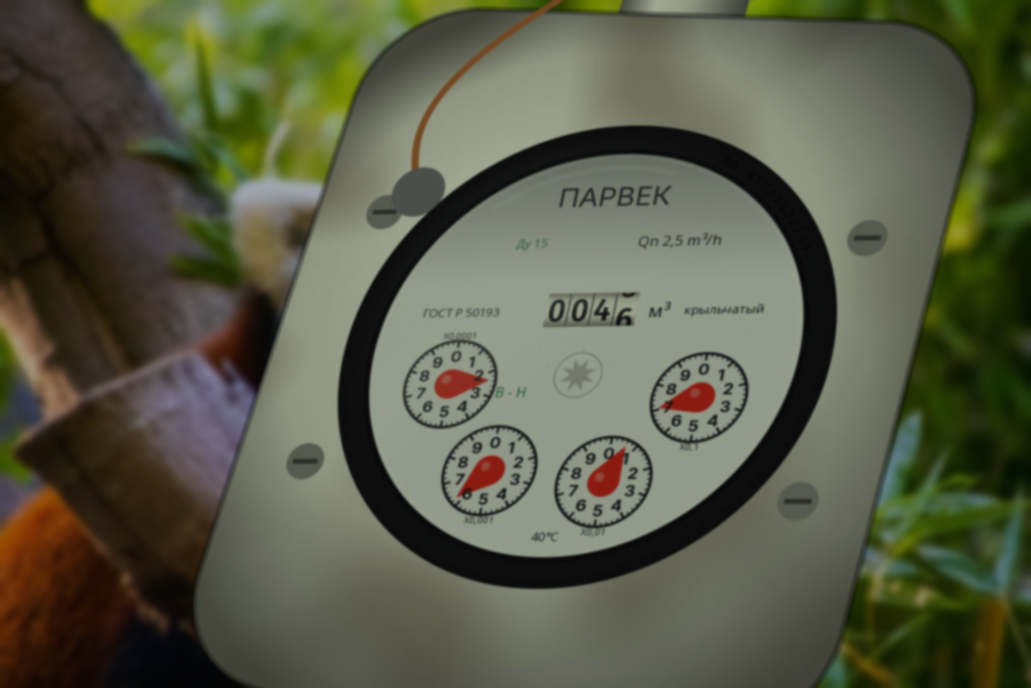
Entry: 45.7062 (m³)
